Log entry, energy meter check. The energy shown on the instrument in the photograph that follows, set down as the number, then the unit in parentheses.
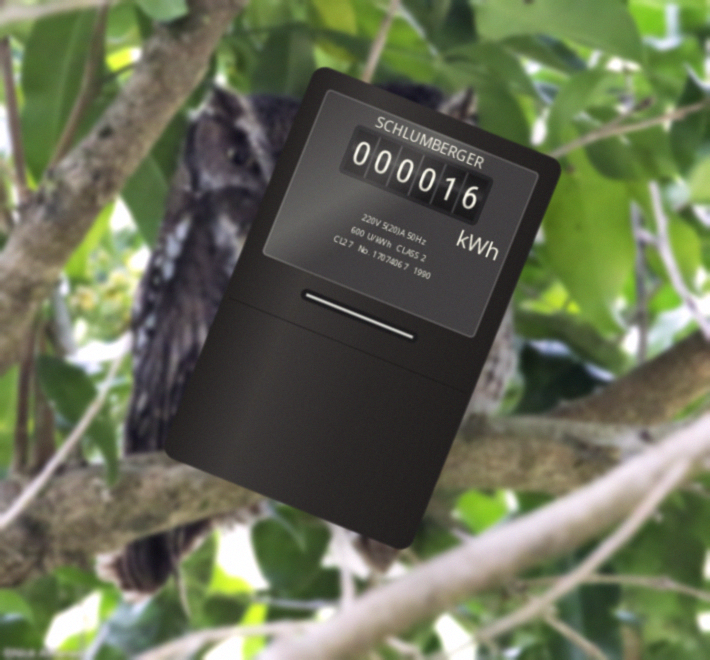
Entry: 16 (kWh)
